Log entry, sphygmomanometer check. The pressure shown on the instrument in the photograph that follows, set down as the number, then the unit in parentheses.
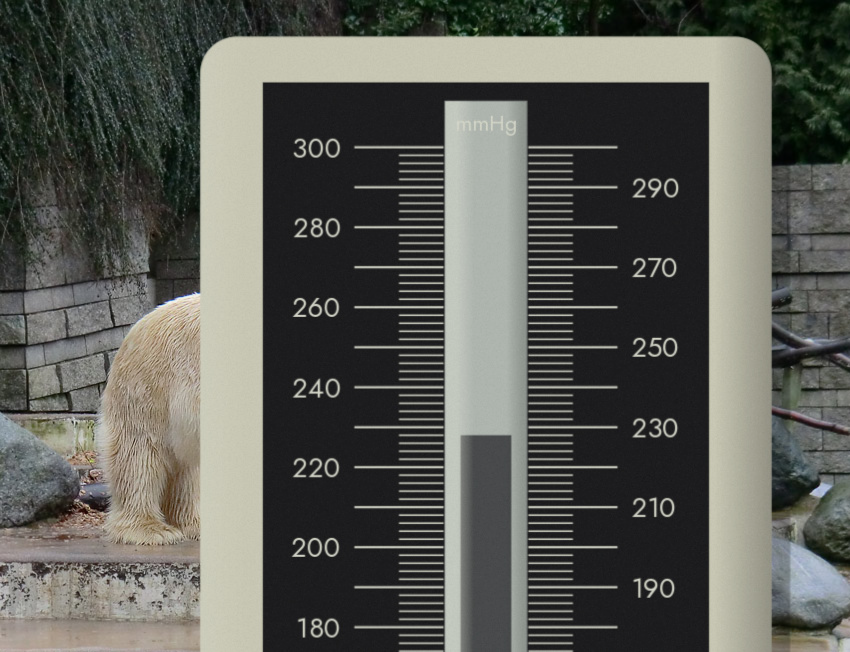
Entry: 228 (mmHg)
